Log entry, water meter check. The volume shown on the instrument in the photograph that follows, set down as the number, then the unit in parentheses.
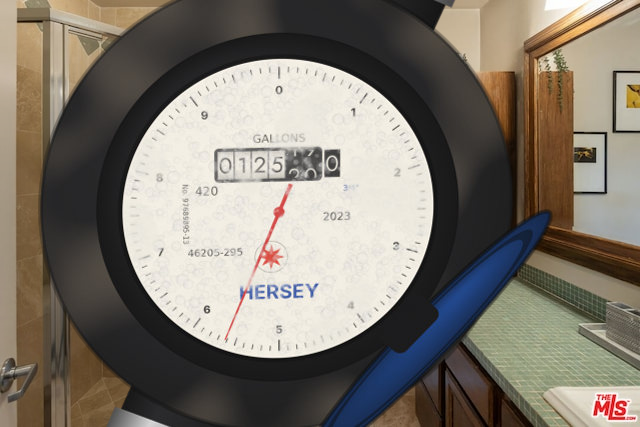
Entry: 125195.6 (gal)
